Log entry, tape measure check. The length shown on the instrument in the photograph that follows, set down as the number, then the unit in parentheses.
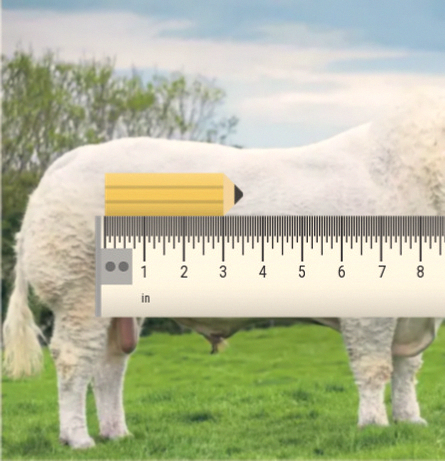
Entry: 3.5 (in)
